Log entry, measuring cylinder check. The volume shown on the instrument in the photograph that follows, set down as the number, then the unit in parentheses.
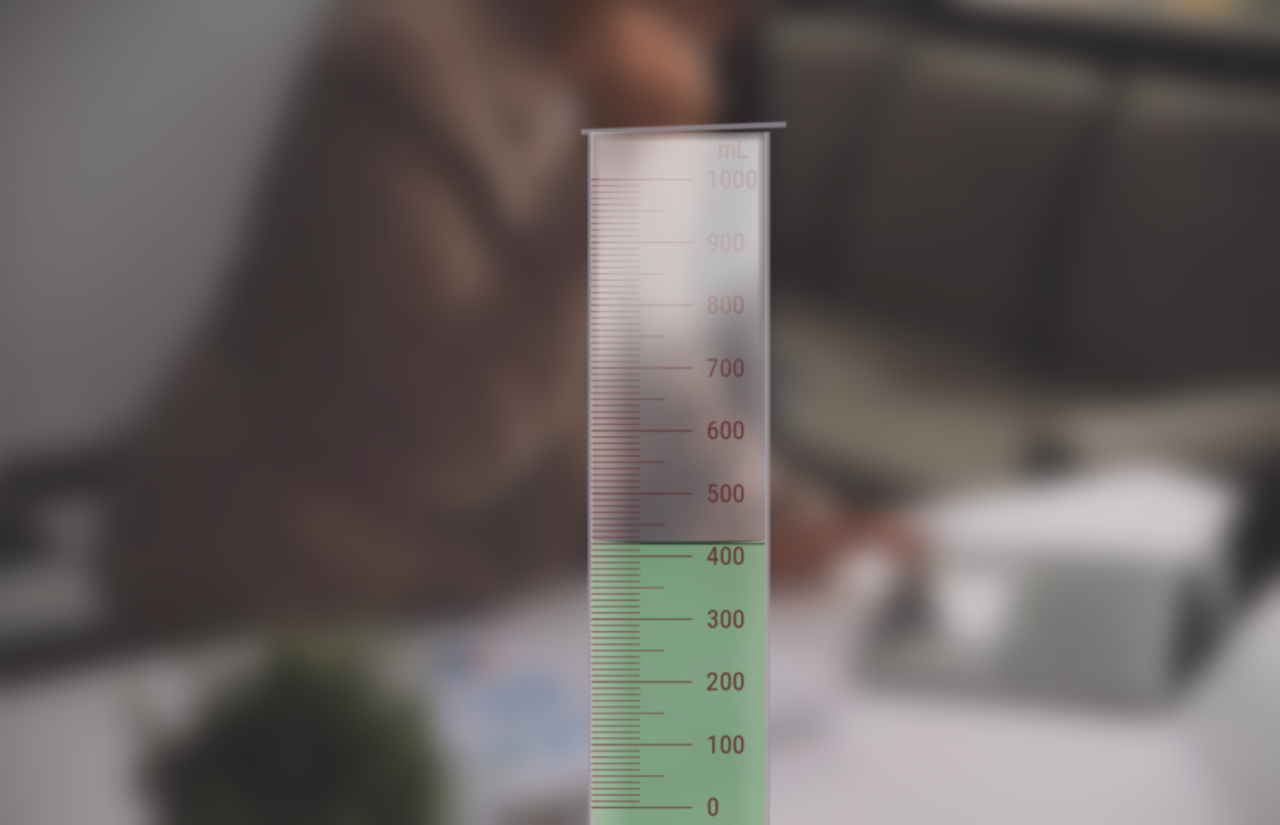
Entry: 420 (mL)
